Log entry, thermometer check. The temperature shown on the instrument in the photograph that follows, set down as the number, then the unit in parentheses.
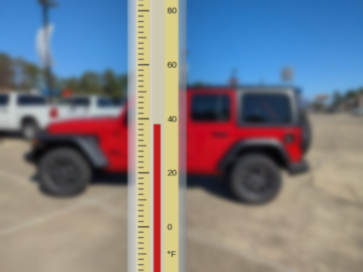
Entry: 38 (°F)
